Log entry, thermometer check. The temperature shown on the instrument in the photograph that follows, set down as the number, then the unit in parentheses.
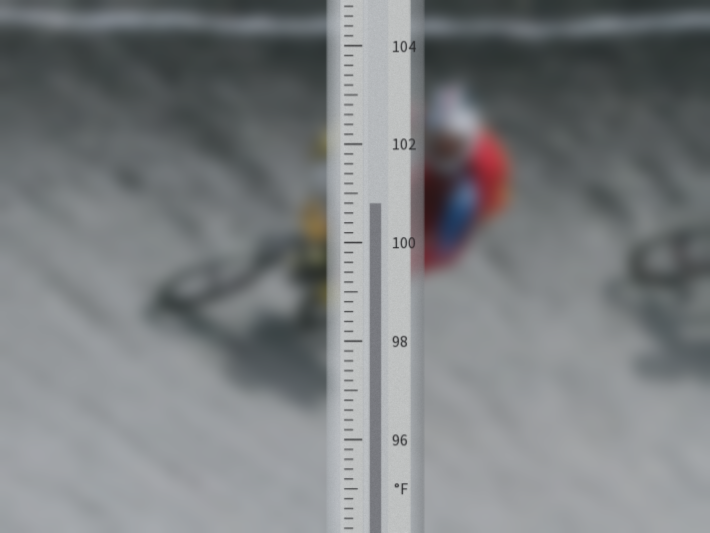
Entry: 100.8 (°F)
